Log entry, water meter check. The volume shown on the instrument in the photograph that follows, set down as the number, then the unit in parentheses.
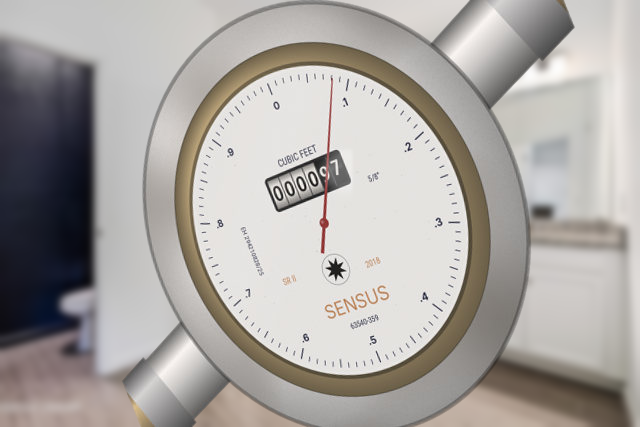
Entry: 97.08 (ft³)
